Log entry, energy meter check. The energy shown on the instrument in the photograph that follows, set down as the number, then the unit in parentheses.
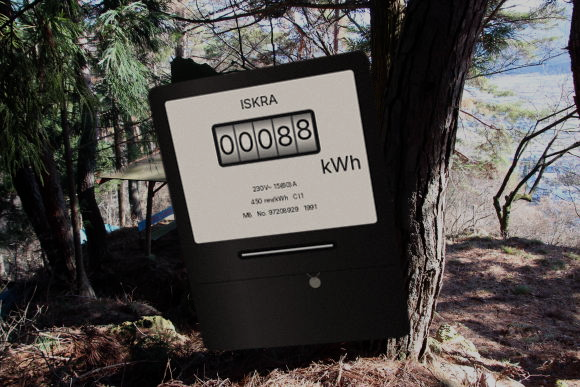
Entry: 88 (kWh)
